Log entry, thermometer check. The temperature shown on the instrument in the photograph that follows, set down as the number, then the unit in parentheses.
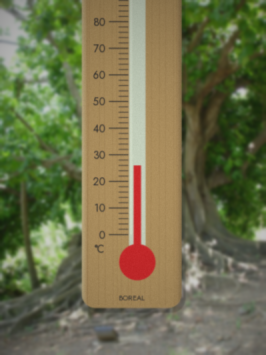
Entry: 26 (°C)
